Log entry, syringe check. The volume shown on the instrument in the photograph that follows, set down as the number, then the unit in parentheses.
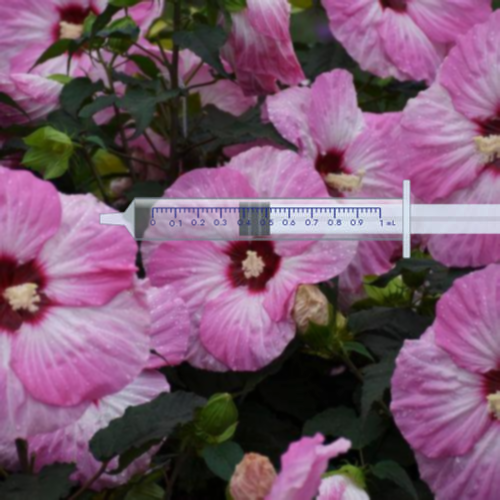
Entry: 0.38 (mL)
